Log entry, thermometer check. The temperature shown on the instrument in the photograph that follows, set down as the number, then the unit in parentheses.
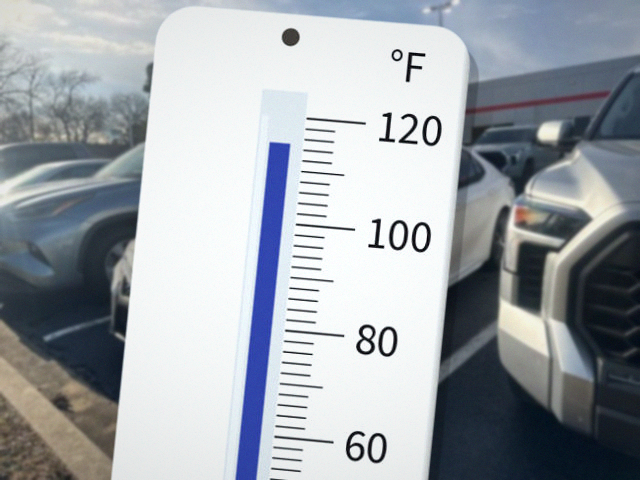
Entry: 115 (°F)
